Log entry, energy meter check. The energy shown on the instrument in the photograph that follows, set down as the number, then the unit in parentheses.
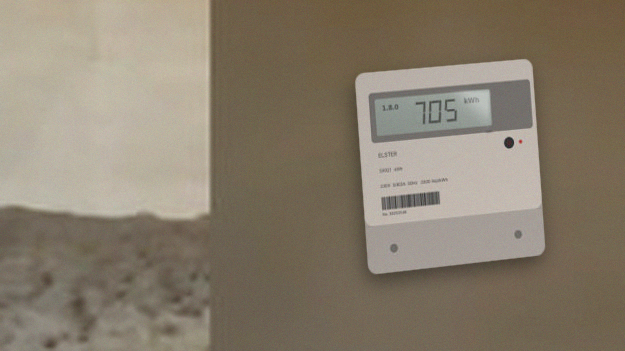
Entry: 705 (kWh)
